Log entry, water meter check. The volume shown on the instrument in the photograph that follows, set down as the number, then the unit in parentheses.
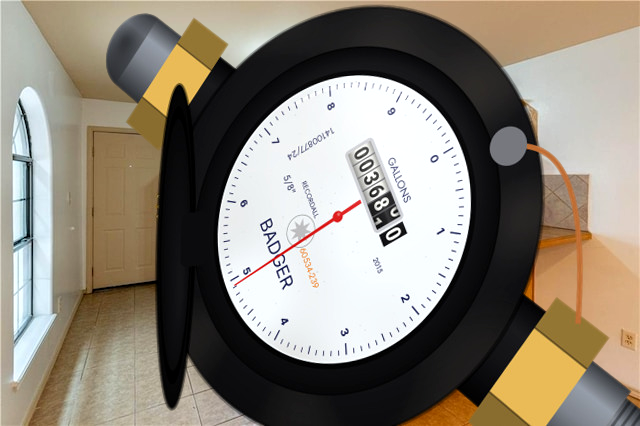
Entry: 36804.9 (gal)
